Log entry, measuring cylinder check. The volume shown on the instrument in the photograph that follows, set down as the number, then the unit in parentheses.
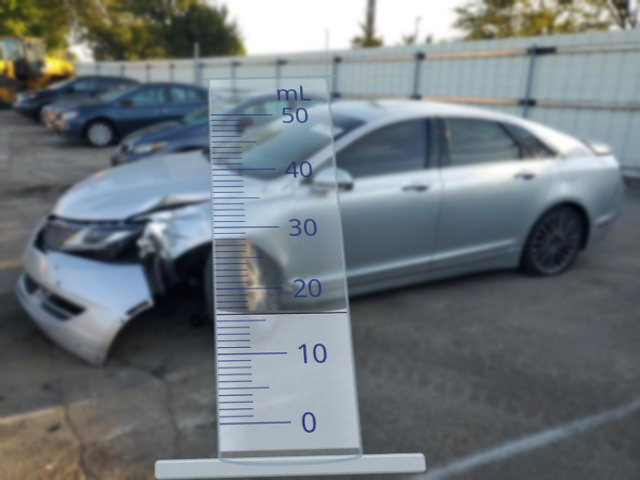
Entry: 16 (mL)
